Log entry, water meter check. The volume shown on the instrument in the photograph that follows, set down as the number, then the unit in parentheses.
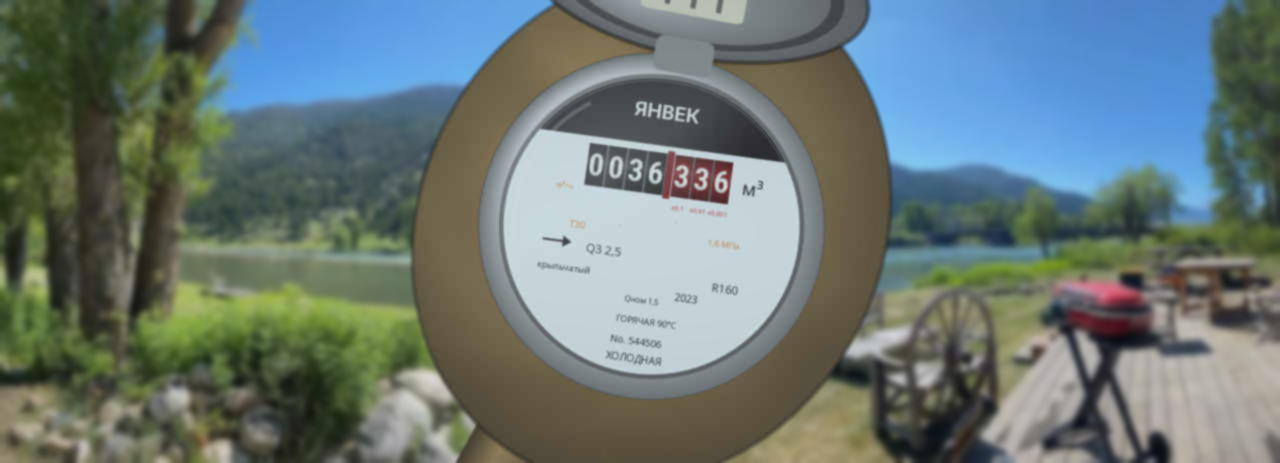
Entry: 36.336 (m³)
